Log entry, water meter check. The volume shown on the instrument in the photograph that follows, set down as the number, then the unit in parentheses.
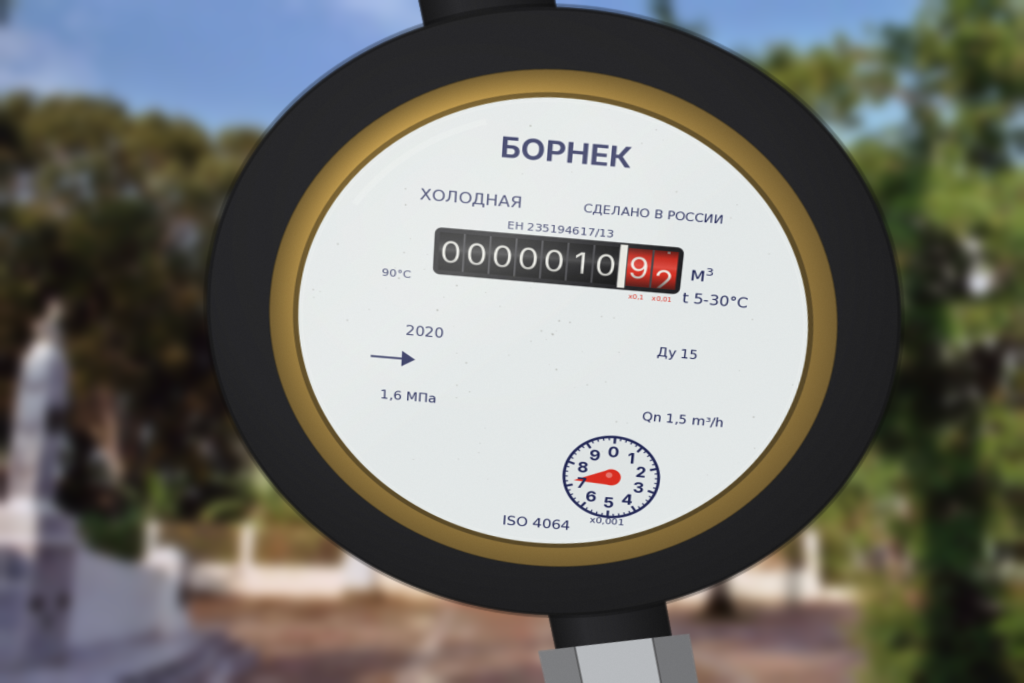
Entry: 10.917 (m³)
